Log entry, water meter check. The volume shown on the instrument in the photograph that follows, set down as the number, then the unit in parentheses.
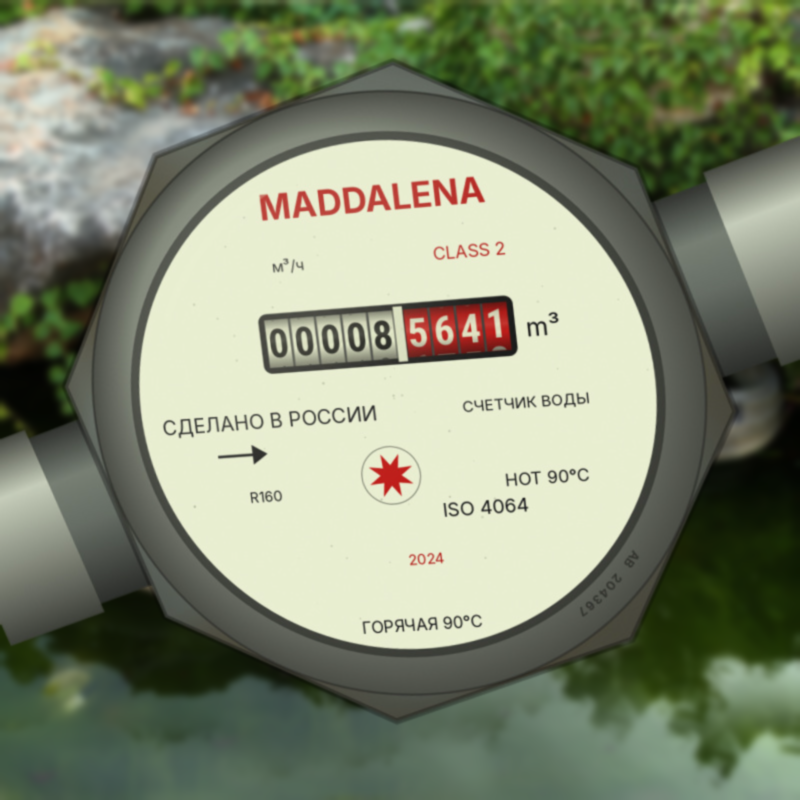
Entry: 8.5641 (m³)
